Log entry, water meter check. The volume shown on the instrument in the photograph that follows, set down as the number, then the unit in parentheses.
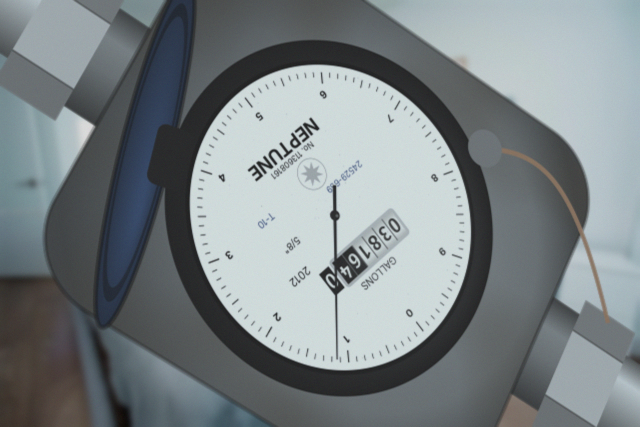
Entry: 381641.1 (gal)
